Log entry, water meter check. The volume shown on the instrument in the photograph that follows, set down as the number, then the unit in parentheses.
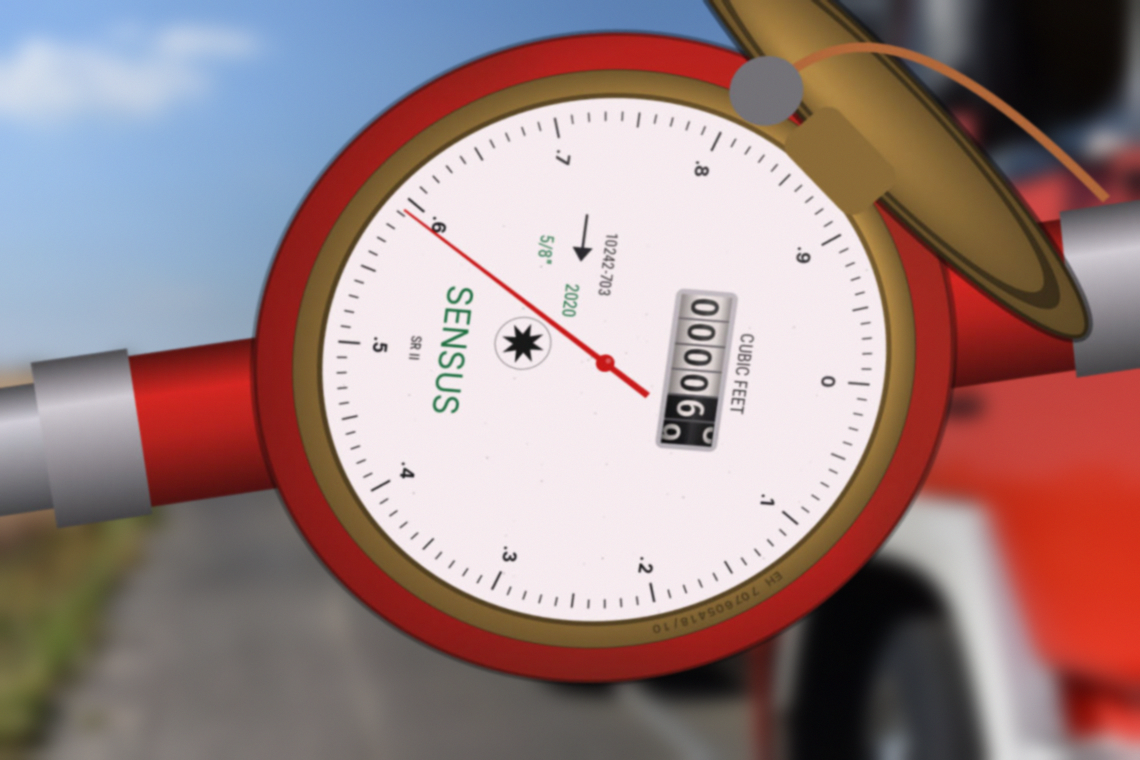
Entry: 68.59 (ft³)
